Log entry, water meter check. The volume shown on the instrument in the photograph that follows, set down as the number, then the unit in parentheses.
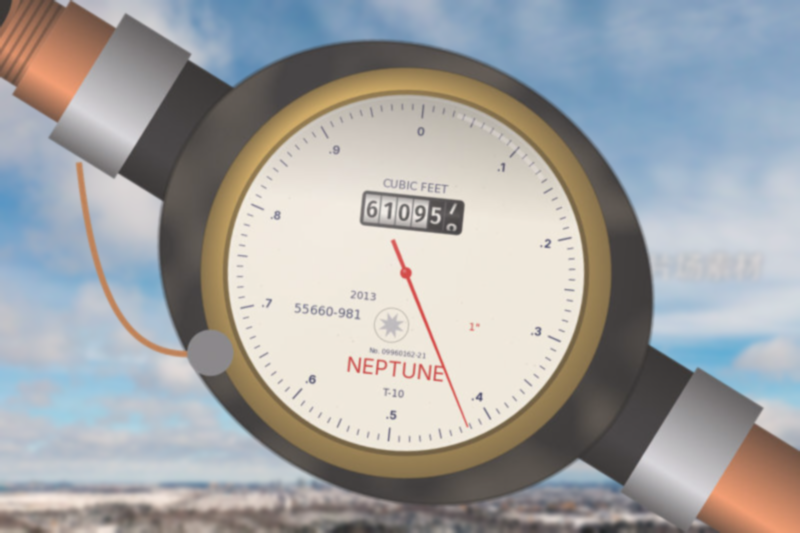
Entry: 610957.42 (ft³)
